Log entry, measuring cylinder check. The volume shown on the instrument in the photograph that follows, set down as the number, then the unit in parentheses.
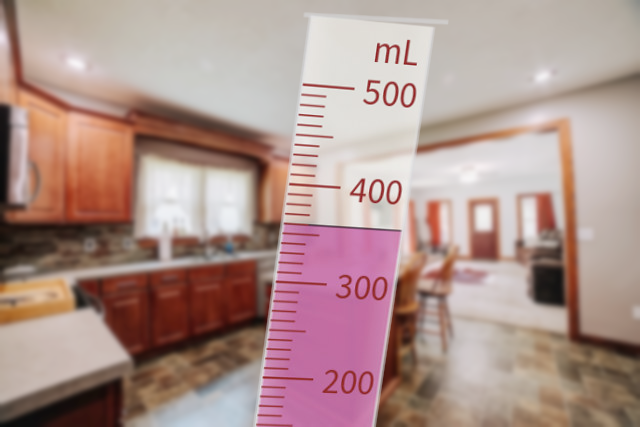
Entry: 360 (mL)
